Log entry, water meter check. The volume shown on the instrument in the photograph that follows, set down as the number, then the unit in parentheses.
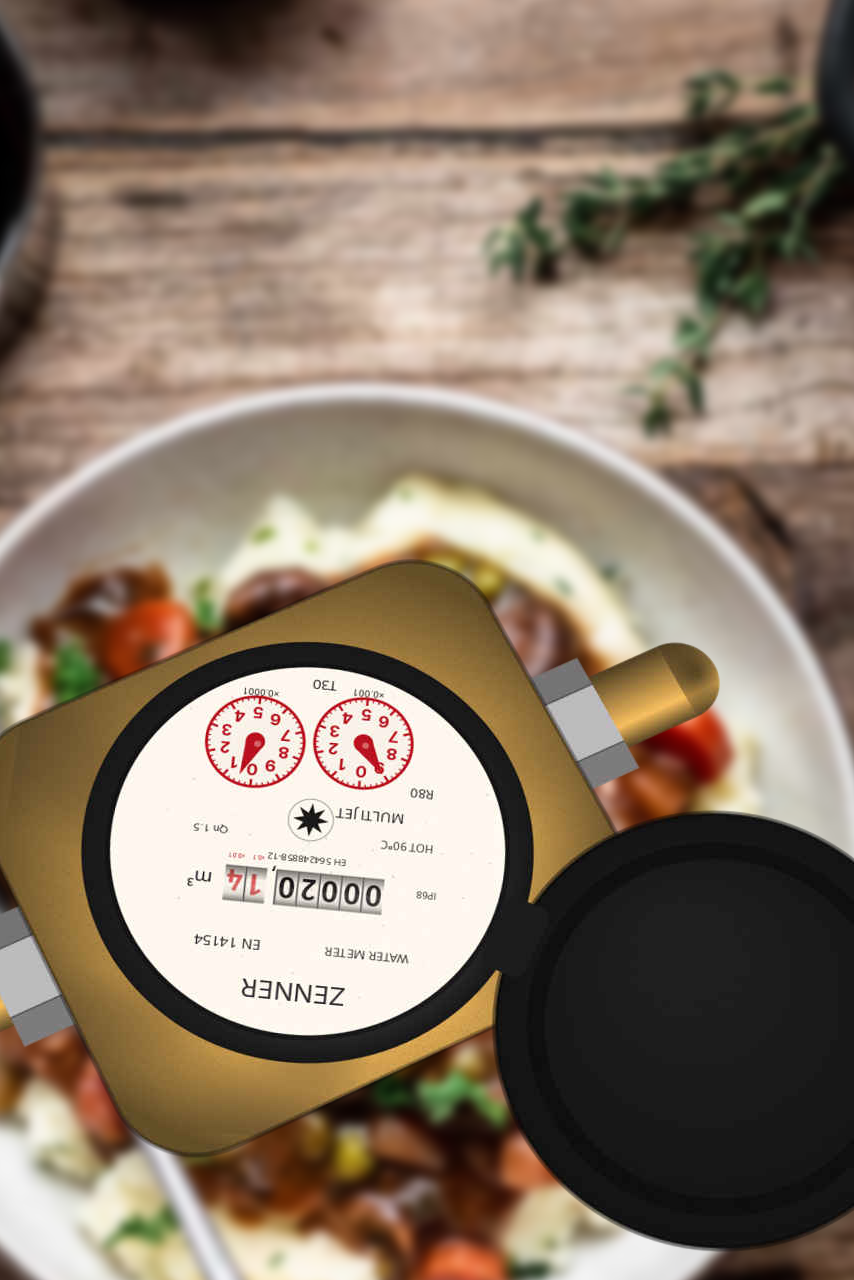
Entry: 20.1390 (m³)
